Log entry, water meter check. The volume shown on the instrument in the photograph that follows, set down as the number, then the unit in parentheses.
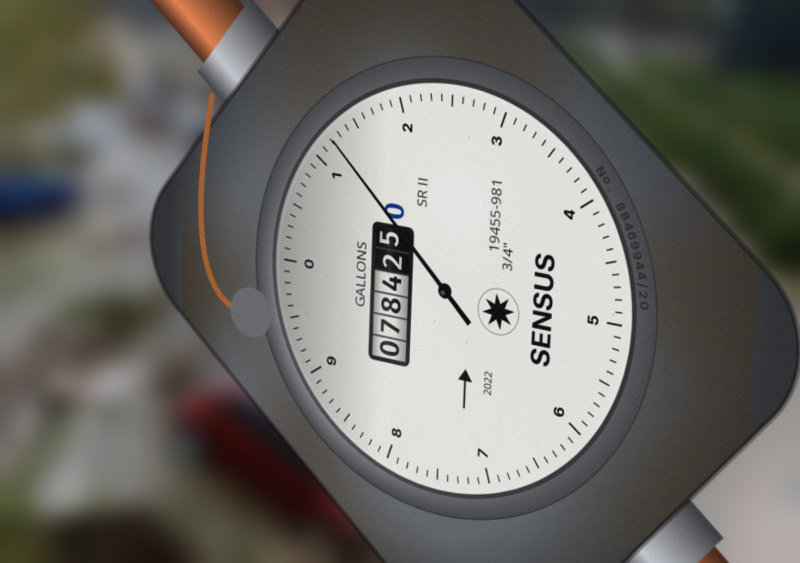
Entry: 784251.2 (gal)
